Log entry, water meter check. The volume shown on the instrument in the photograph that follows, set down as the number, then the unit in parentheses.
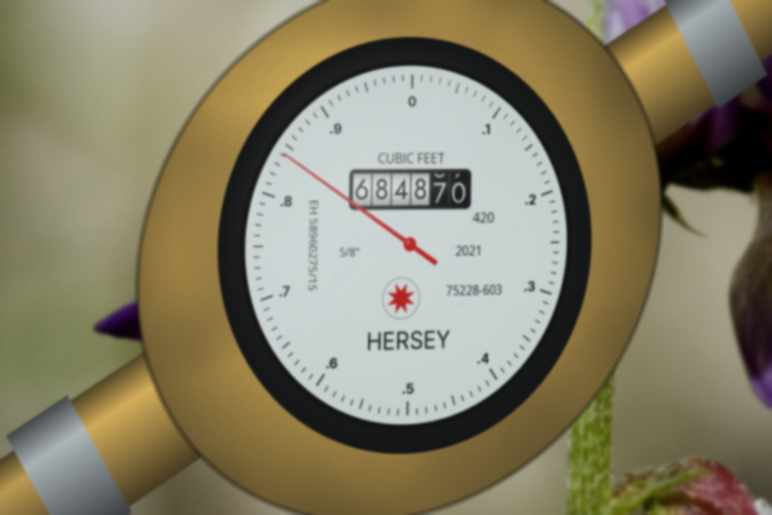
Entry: 684869.84 (ft³)
